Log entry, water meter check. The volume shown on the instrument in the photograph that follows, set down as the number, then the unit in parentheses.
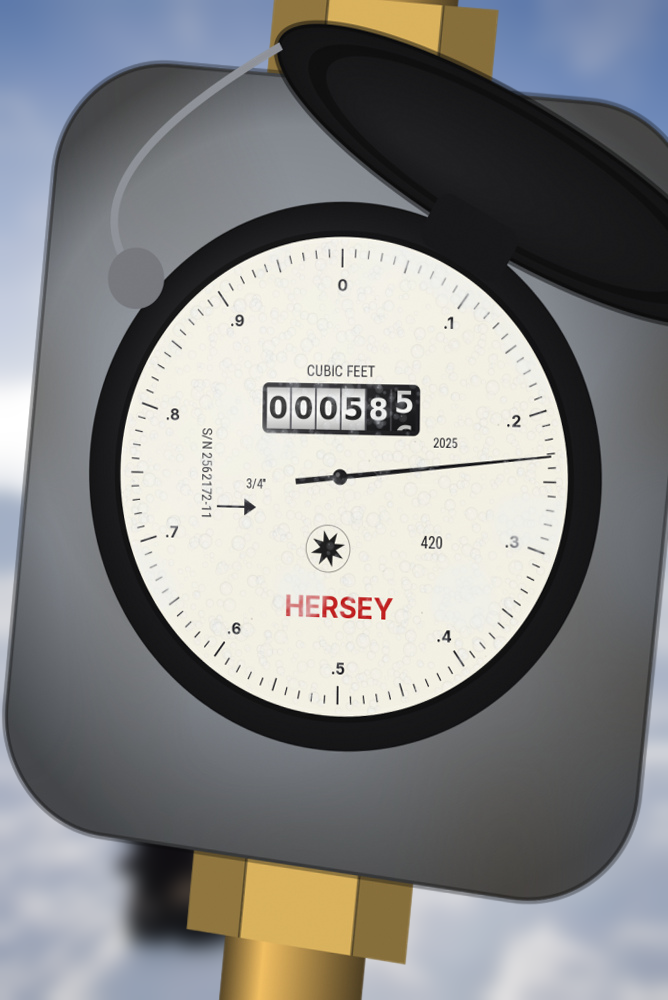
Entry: 585.23 (ft³)
